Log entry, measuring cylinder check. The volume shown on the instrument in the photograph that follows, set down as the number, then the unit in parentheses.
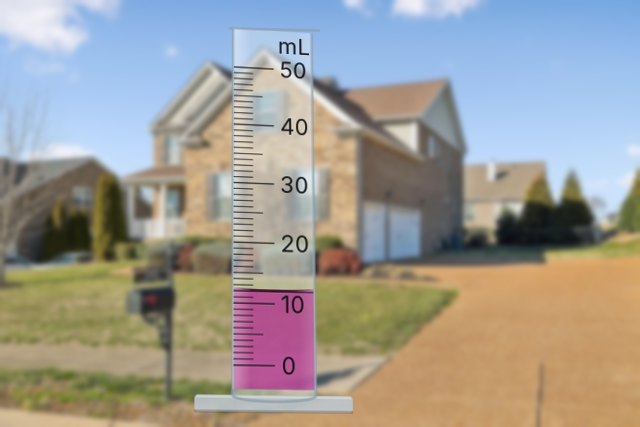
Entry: 12 (mL)
